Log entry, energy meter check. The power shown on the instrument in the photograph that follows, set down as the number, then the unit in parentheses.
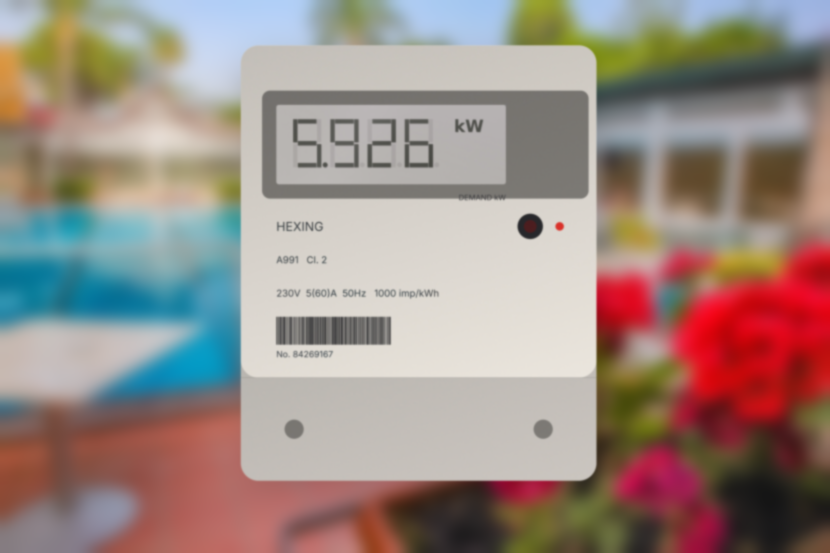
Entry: 5.926 (kW)
